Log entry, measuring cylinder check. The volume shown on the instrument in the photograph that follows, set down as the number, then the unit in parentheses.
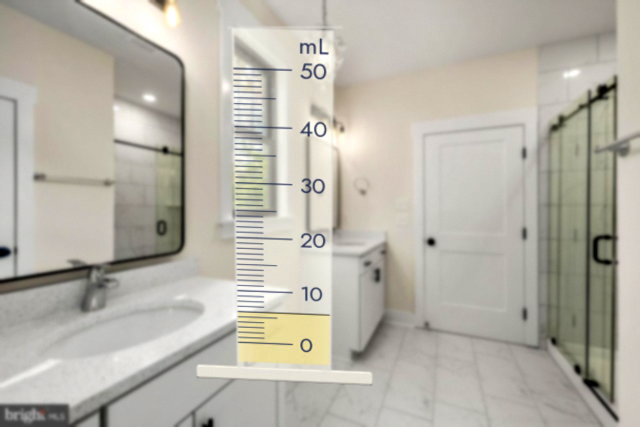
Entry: 6 (mL)
